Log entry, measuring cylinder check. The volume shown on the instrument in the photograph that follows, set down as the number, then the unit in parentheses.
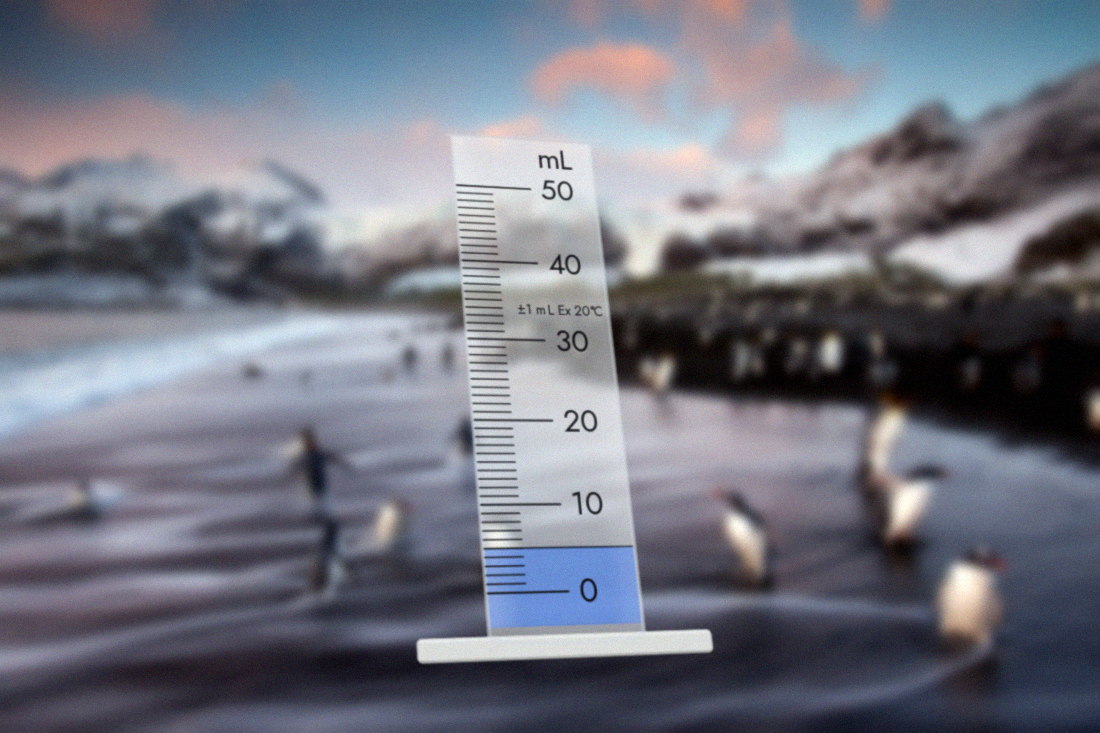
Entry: 5 (mL)
